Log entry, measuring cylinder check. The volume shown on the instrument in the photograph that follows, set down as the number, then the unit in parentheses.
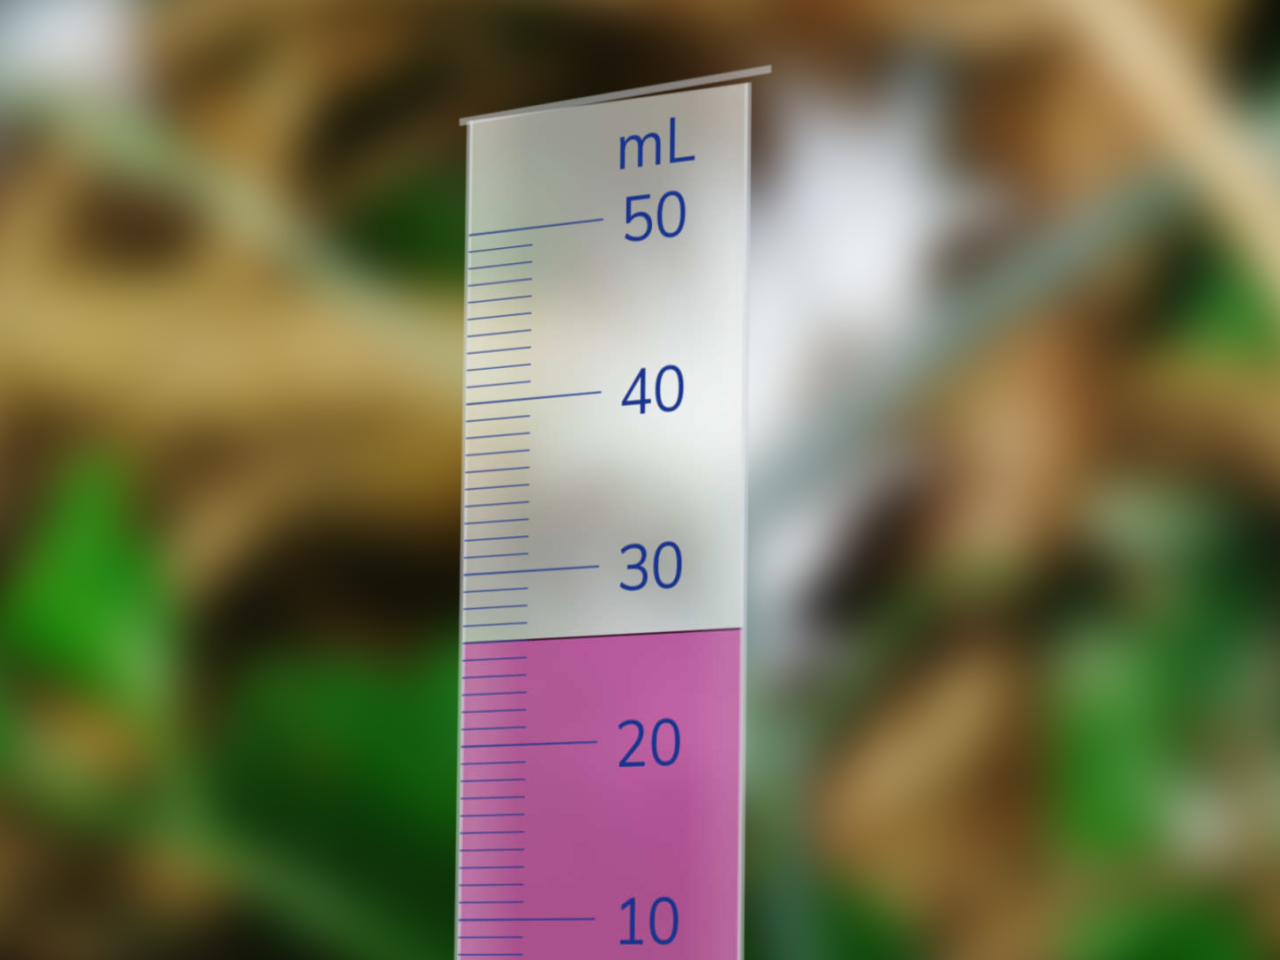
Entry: 26 (mL)
